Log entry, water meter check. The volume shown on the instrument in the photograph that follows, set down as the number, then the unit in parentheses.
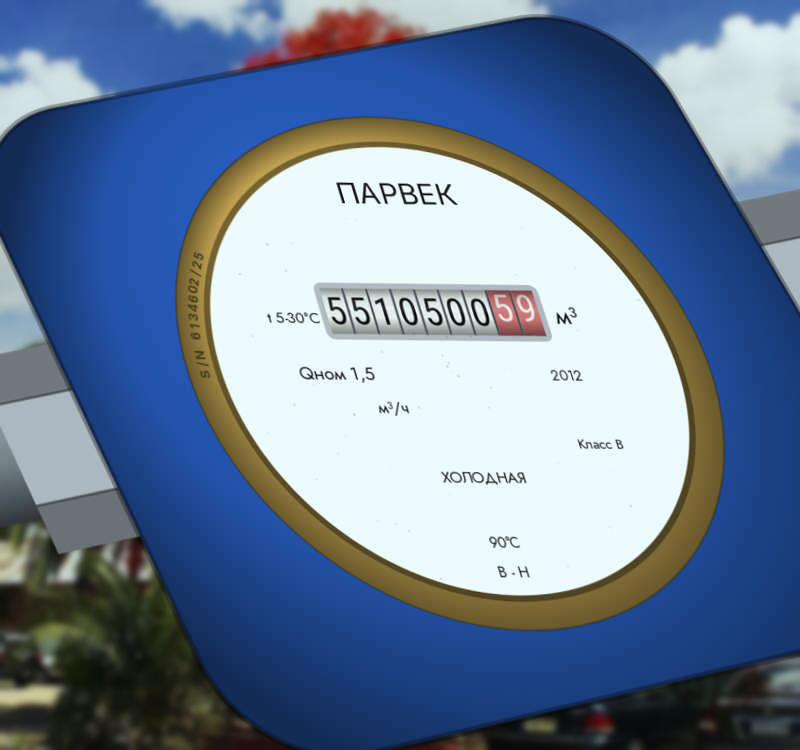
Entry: 5510500.59 (m³)
